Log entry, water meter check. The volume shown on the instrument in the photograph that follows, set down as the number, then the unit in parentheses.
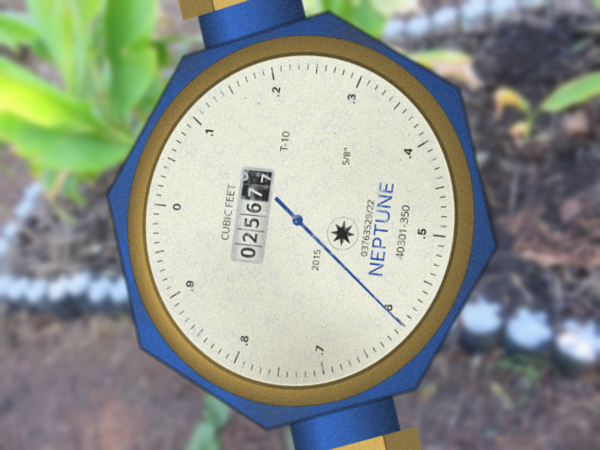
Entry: 25676.60 (ft³)
